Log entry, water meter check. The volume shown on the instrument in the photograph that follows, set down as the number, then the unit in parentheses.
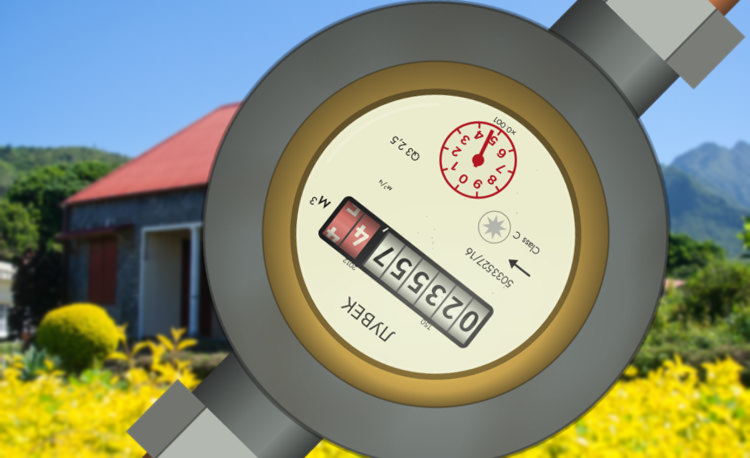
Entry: 23557.444 (m³)
